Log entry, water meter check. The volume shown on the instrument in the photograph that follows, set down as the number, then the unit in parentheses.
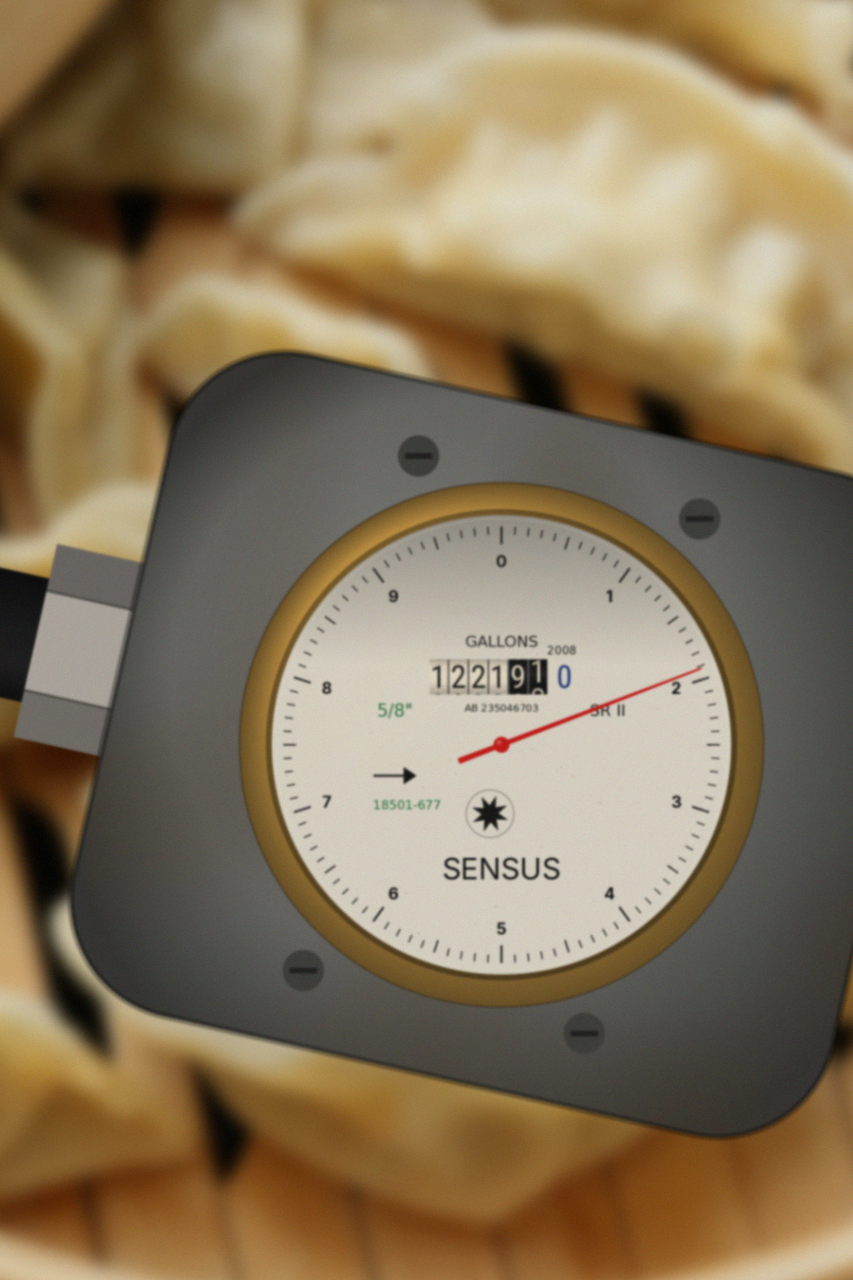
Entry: 1221911.9 (gal)
